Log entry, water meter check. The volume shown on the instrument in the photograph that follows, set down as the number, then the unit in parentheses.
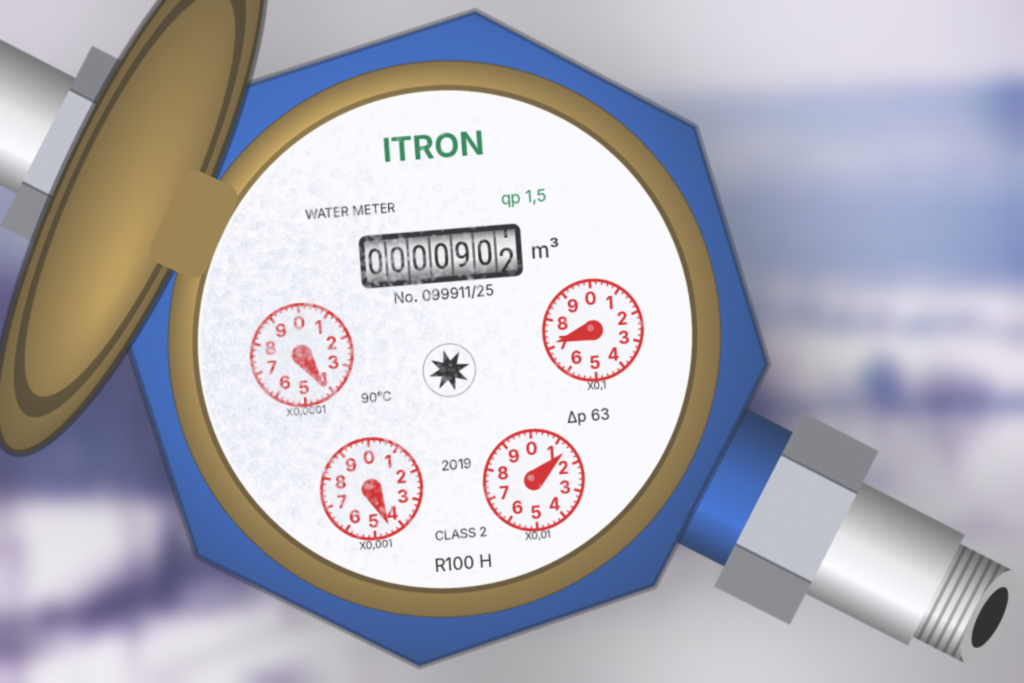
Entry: 901.7144 (m³)
